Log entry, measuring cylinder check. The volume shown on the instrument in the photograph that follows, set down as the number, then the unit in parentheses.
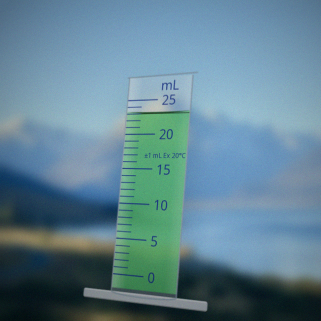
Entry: 23 (mL)
